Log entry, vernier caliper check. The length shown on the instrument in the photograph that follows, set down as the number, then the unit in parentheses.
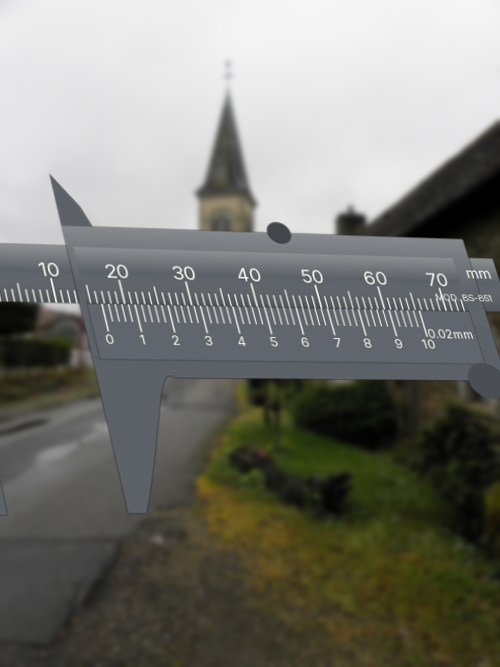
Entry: 16.6 (mm)
